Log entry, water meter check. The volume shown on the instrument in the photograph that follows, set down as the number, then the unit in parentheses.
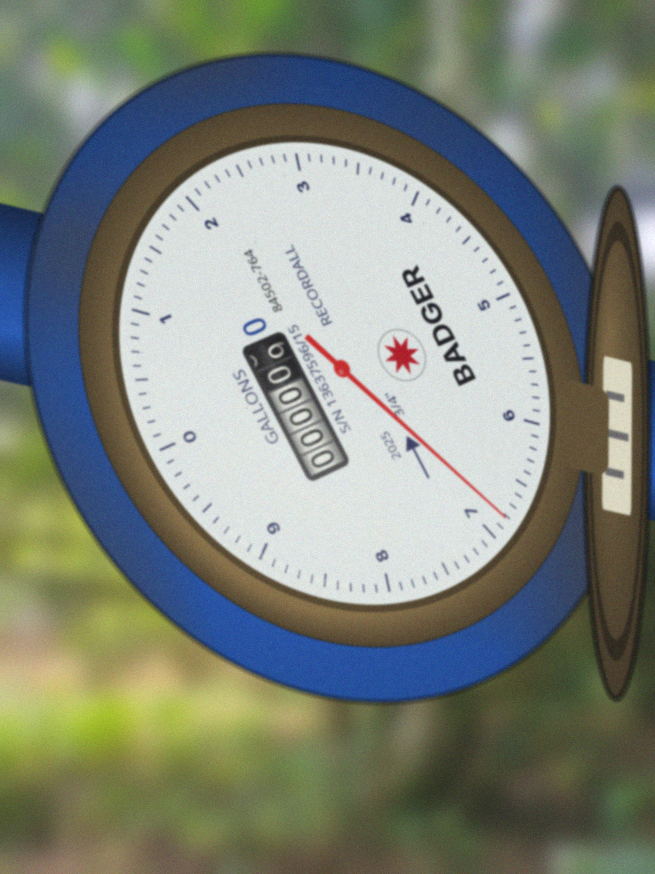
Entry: 86.8 (gal)
